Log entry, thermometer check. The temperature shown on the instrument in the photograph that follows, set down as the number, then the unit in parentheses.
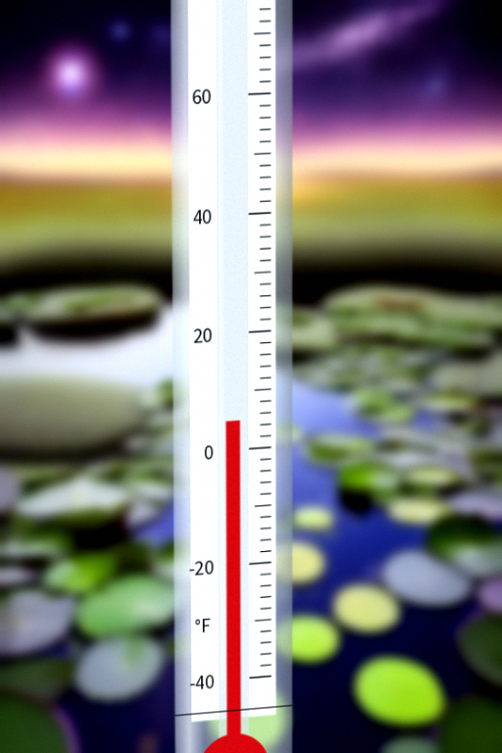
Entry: 5 (°F)
